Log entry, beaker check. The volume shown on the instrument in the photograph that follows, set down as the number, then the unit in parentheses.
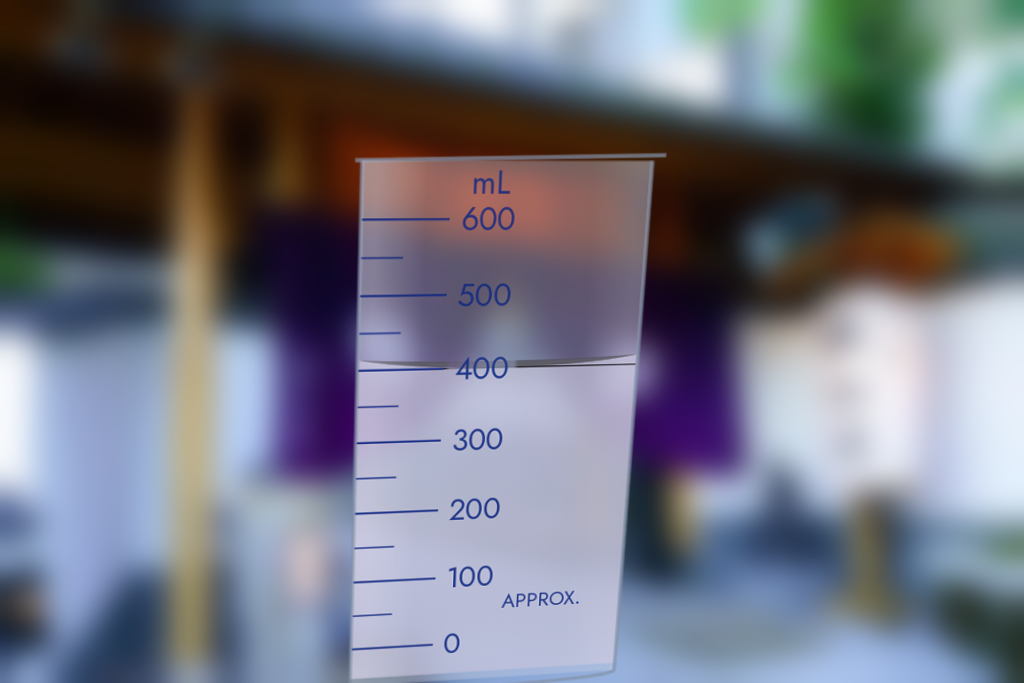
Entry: 400 (mL)
